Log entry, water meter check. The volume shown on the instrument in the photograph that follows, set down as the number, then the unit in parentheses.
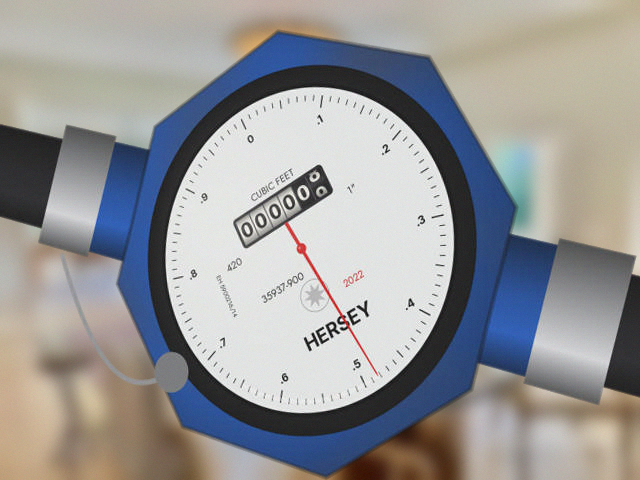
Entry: 8.48 (ft³)
